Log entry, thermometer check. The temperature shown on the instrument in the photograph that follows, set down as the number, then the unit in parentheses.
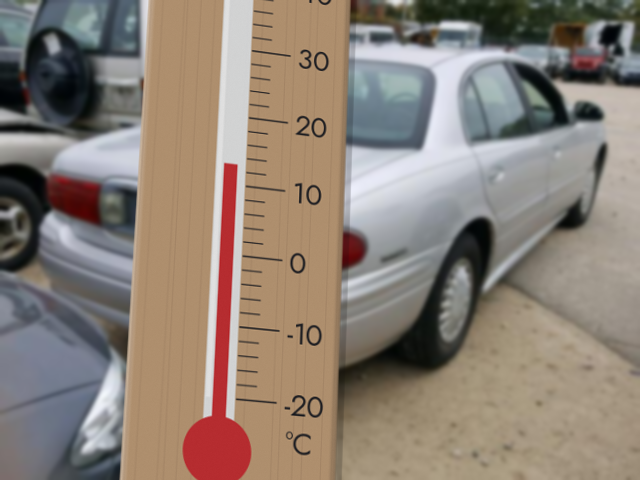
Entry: 13 (°C)
